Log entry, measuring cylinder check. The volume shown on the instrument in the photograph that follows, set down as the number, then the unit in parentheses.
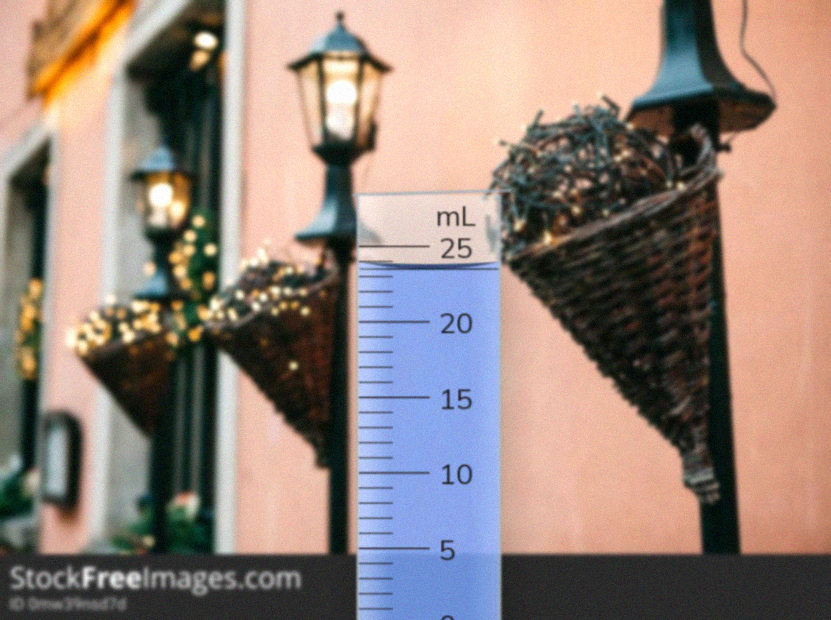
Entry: 23.5 (mL)
